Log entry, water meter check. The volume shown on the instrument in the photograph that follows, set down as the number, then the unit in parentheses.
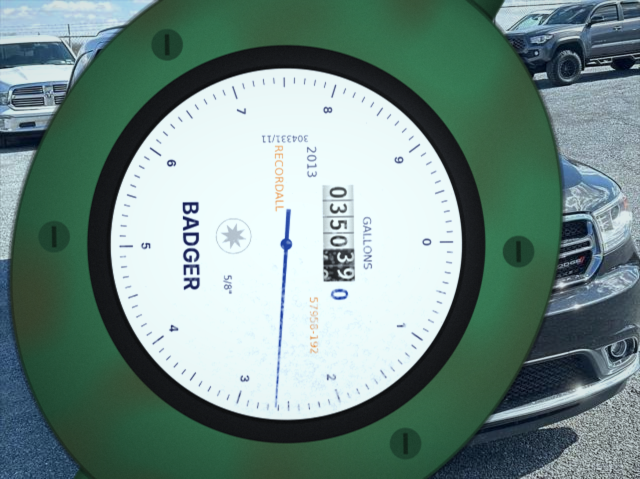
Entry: 350392.6 (gal)
